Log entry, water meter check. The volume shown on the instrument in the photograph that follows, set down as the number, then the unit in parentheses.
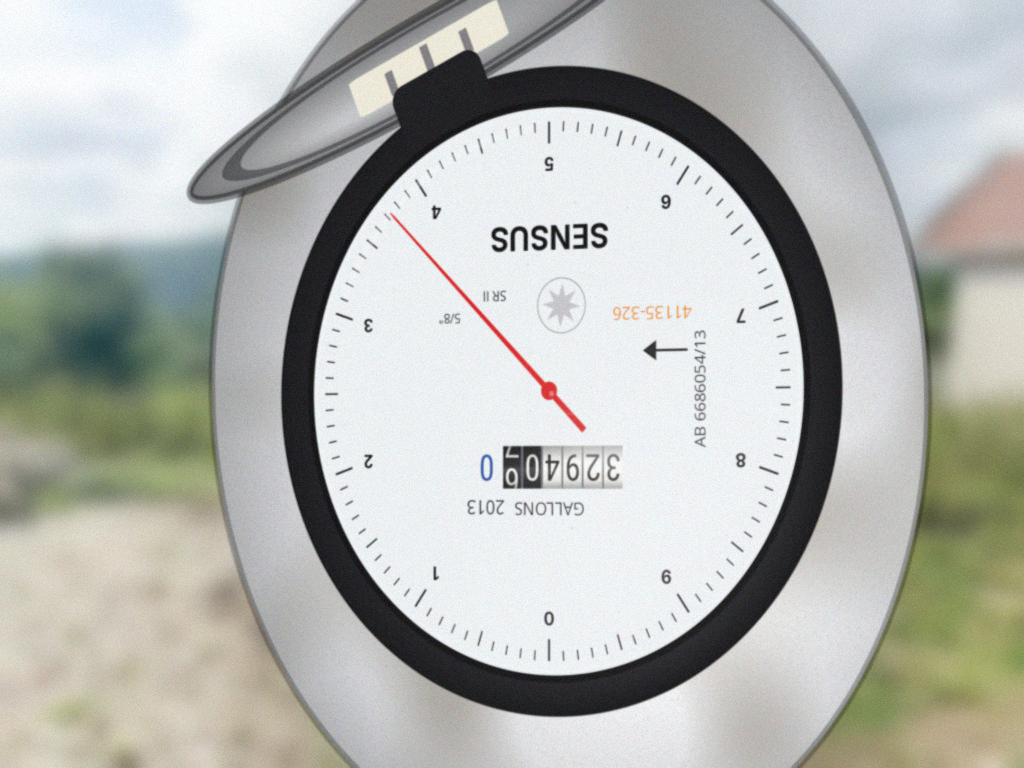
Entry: 3294063.7 (gal)
